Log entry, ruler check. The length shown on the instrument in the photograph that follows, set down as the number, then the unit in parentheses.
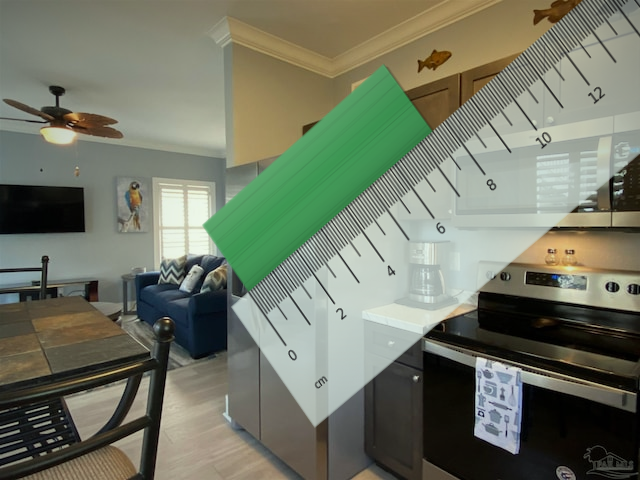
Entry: 7.5 (cm)
